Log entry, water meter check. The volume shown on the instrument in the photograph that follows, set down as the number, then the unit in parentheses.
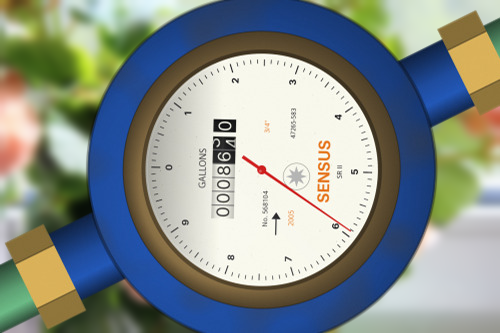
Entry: 8635.9 (gal)
